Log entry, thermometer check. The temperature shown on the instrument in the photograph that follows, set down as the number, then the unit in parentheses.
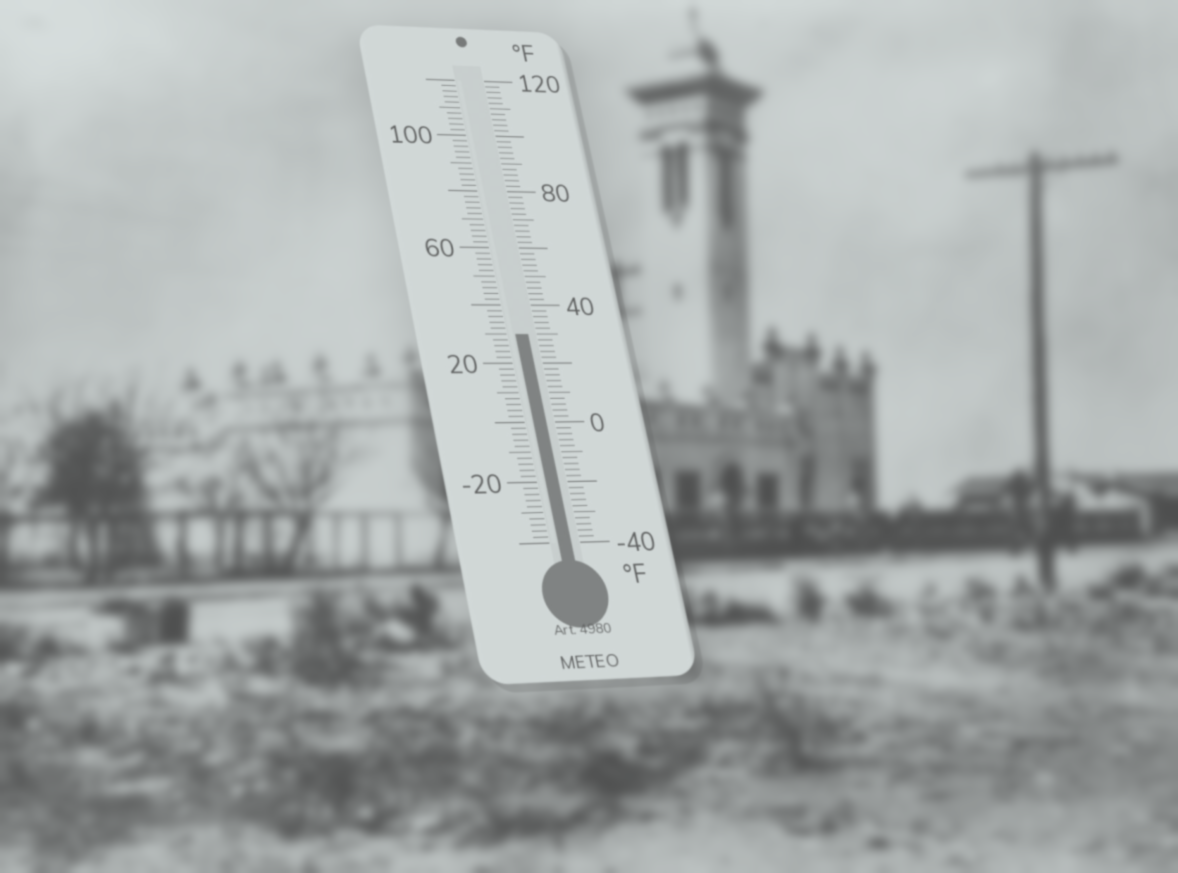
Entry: 30 (°F)
